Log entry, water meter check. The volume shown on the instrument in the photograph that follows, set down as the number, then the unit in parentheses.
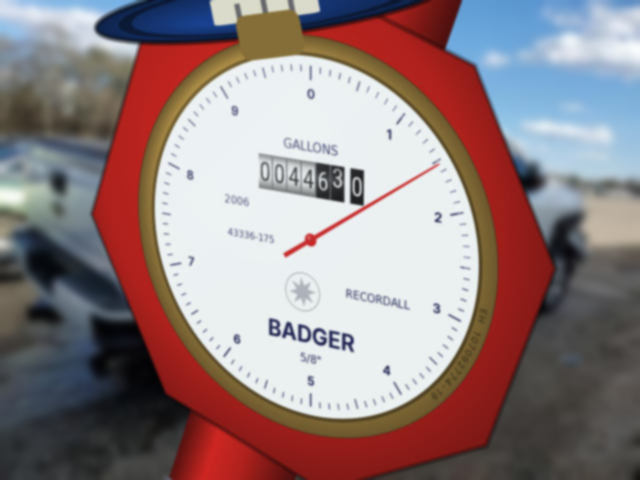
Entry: 44631.5 (gal)
